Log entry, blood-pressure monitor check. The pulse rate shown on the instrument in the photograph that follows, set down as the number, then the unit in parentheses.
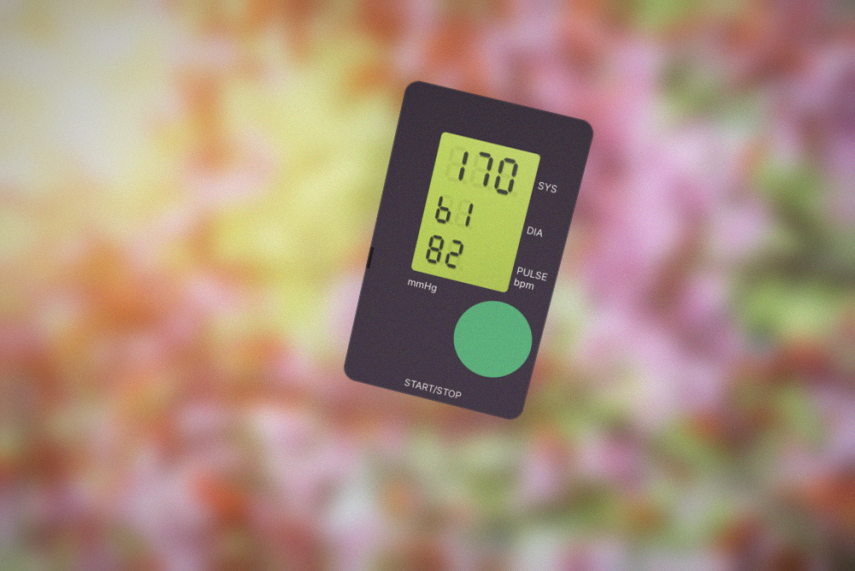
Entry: 82 (bpm)
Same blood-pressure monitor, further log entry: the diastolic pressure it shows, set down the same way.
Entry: 61 (mmHg)
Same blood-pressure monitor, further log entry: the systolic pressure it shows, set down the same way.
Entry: 170 (mmHg)
